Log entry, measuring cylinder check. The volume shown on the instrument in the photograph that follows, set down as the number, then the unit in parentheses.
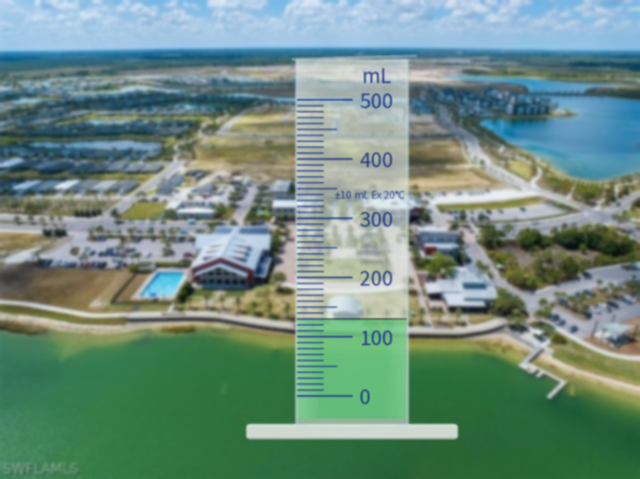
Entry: 130 (mL)
